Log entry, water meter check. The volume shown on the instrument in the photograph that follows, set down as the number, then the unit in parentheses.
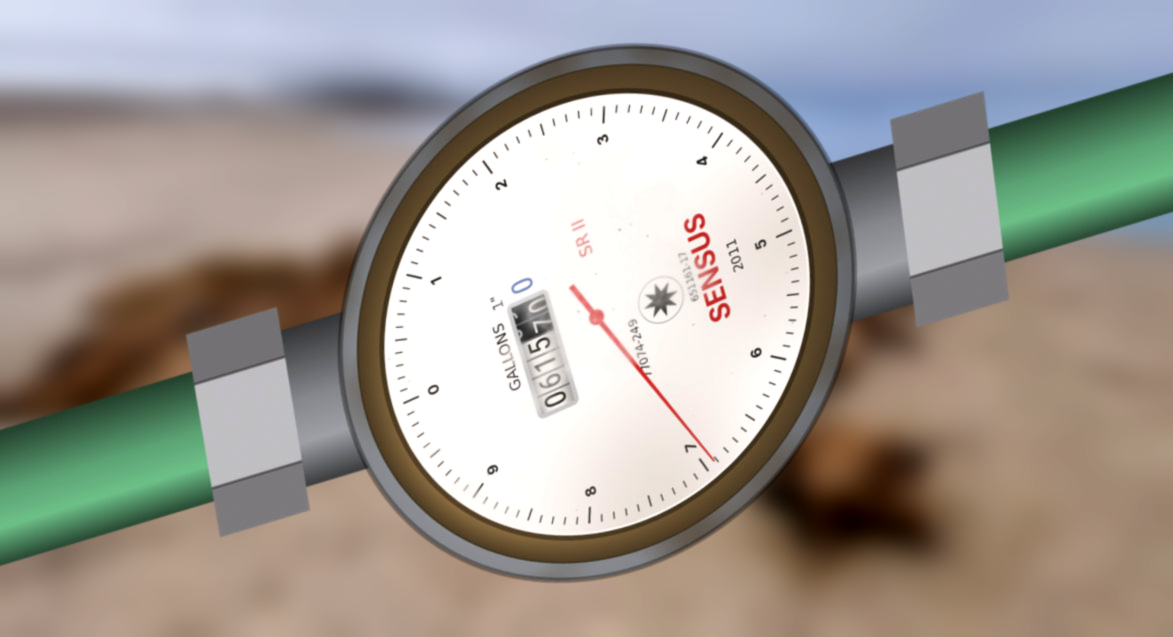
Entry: 615696.9 (gal)
